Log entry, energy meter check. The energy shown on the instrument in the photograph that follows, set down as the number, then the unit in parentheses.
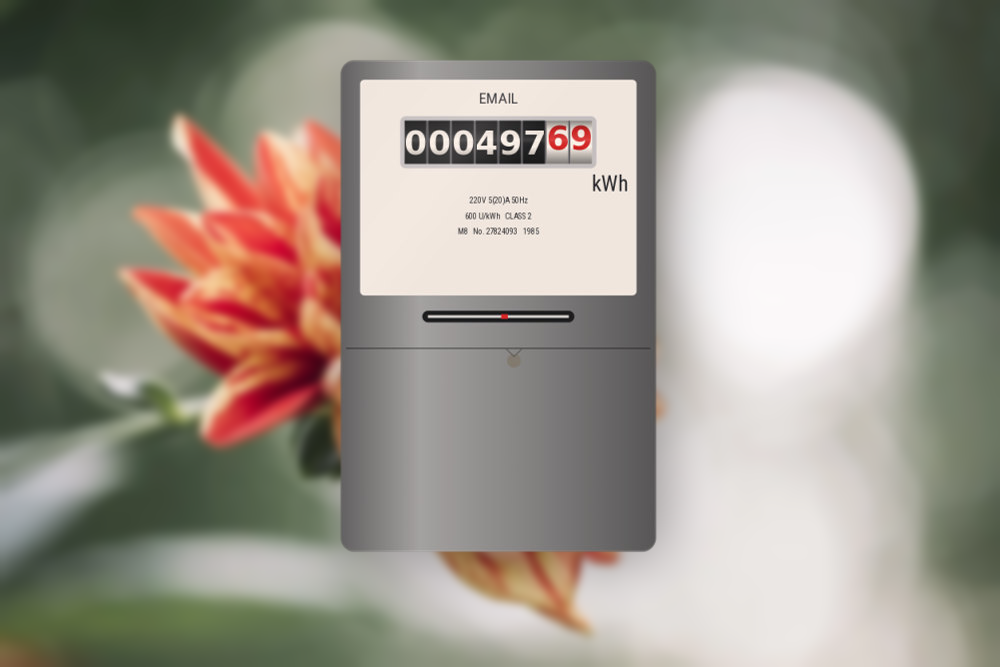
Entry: 497.69 (kWh)
